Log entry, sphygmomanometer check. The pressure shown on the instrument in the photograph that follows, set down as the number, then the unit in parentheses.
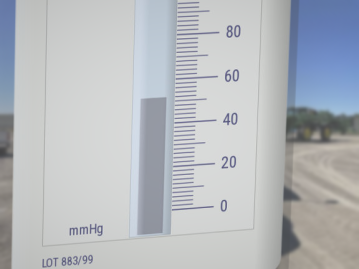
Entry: 52 (mmHg)
